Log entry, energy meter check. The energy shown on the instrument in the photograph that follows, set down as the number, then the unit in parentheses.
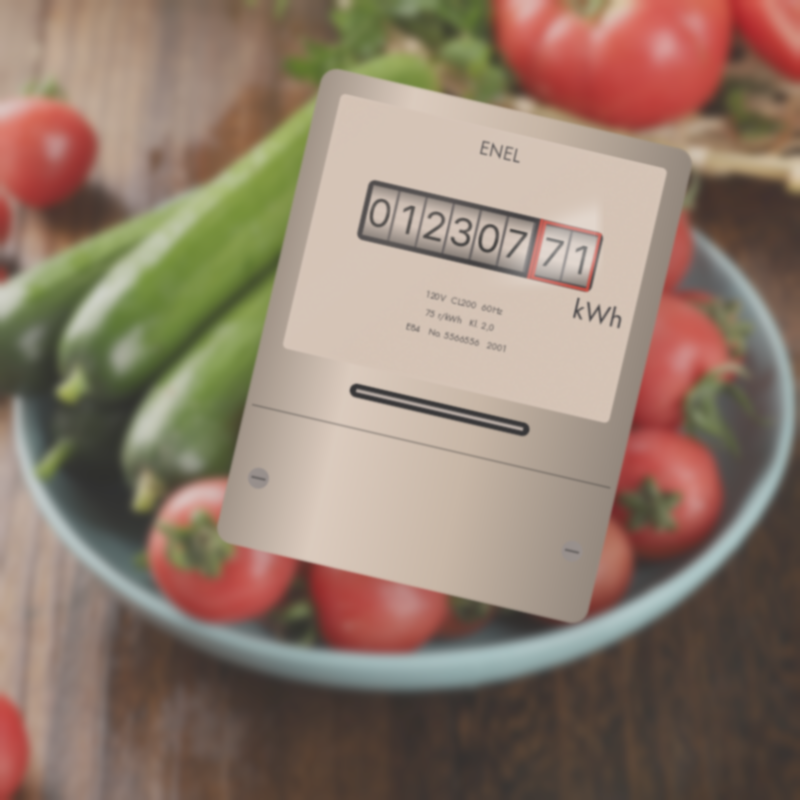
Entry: 12307.71 (kWh)
